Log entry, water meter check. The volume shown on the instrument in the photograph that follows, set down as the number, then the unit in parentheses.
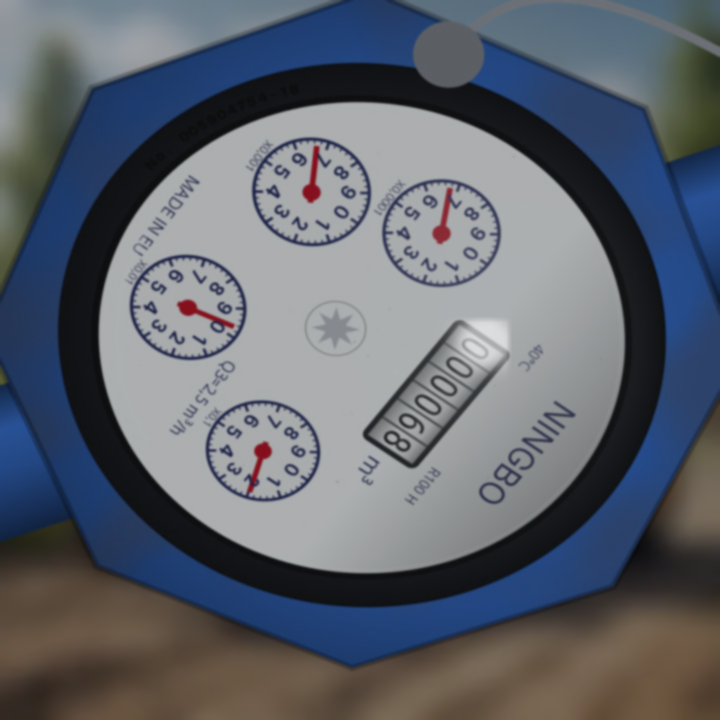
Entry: 68.1966 (m³)
